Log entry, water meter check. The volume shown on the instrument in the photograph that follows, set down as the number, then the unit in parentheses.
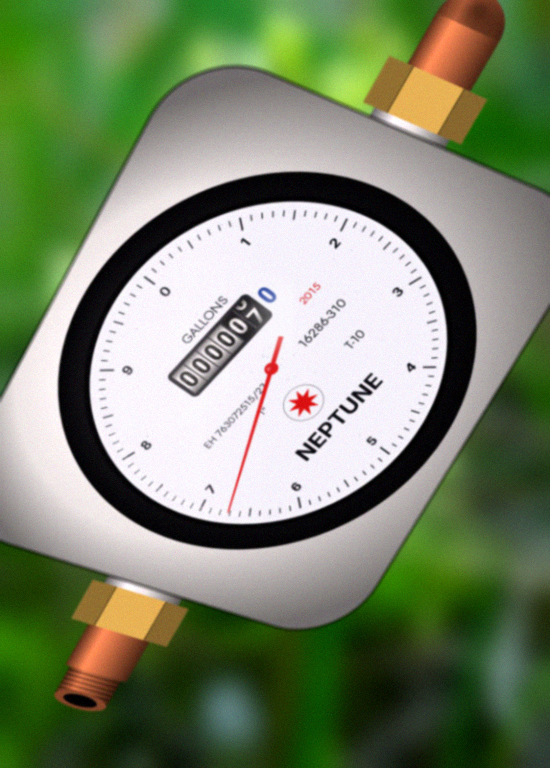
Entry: 66.7 (gal)
